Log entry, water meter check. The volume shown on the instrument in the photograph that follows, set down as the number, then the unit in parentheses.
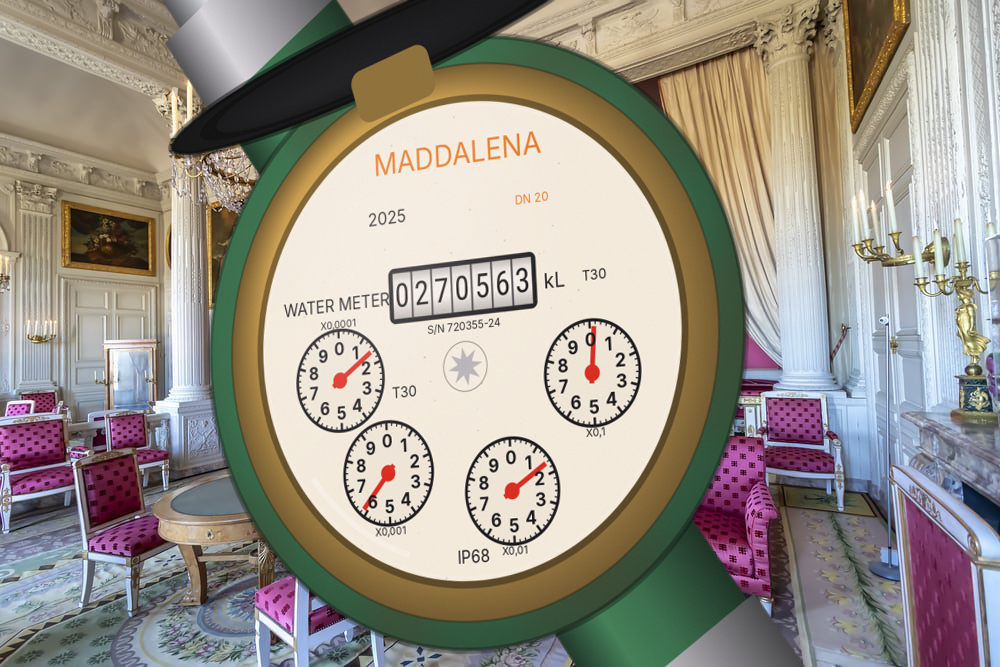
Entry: 270563.0161 (kL)
